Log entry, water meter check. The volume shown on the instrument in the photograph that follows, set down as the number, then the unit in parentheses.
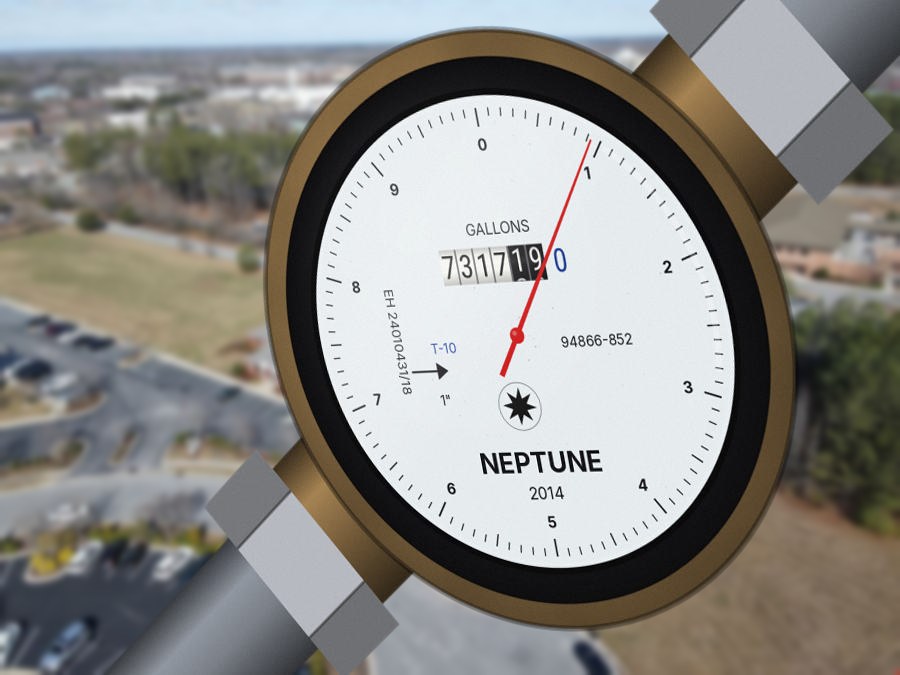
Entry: 7317190.9 (gal)
